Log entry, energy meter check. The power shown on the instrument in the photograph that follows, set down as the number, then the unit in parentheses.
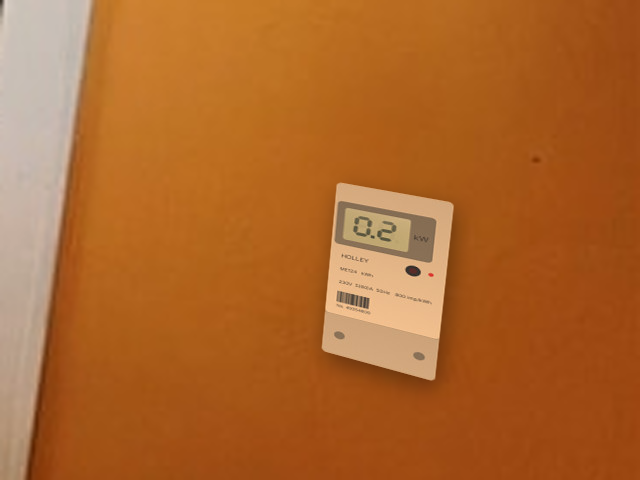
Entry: 0.2 (kW)
